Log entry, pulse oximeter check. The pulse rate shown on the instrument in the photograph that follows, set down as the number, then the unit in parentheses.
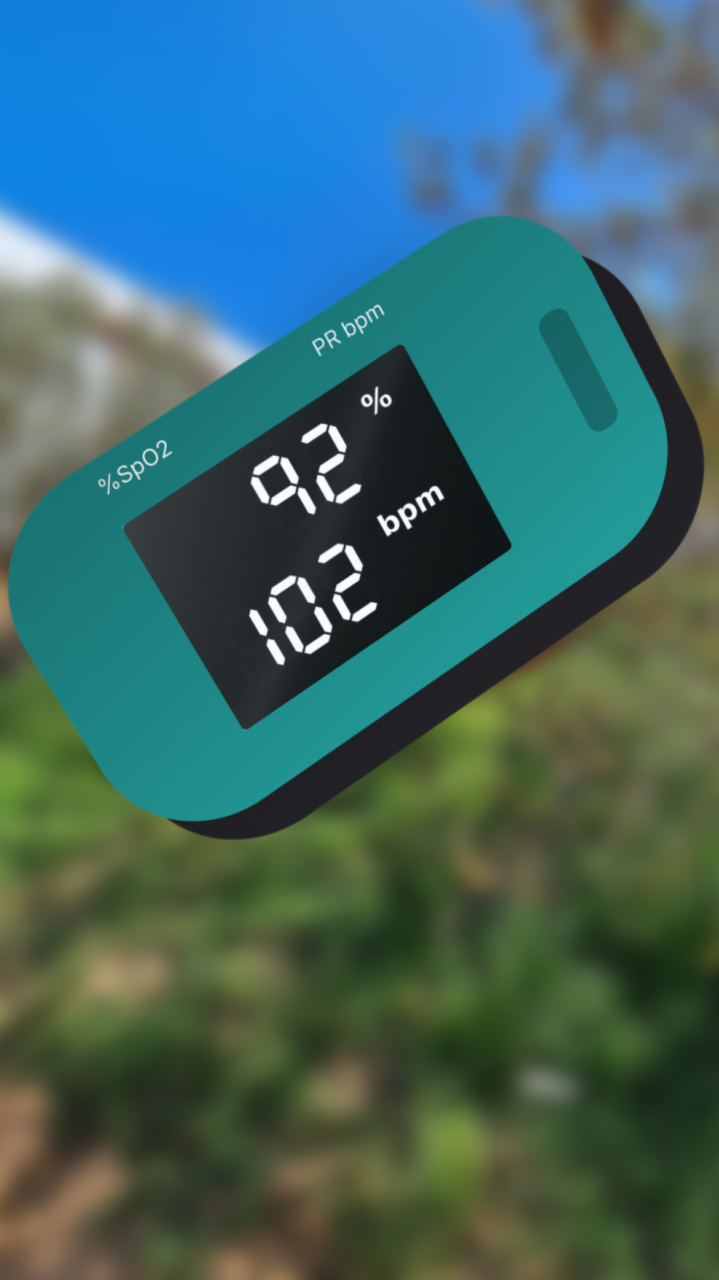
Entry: 102 (bpm)
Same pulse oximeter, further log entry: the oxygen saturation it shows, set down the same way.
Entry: 92 (%)
